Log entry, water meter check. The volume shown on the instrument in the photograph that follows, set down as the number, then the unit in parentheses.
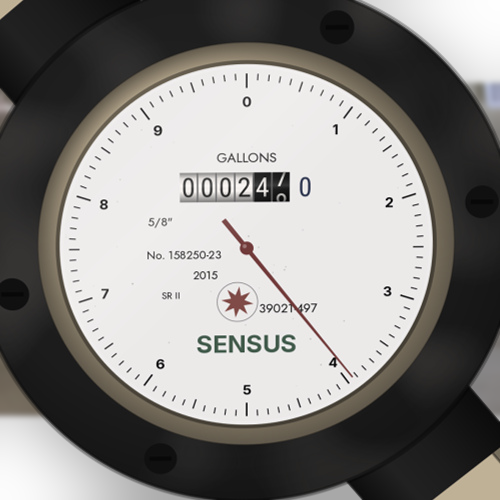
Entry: 2473.9 (gal)
